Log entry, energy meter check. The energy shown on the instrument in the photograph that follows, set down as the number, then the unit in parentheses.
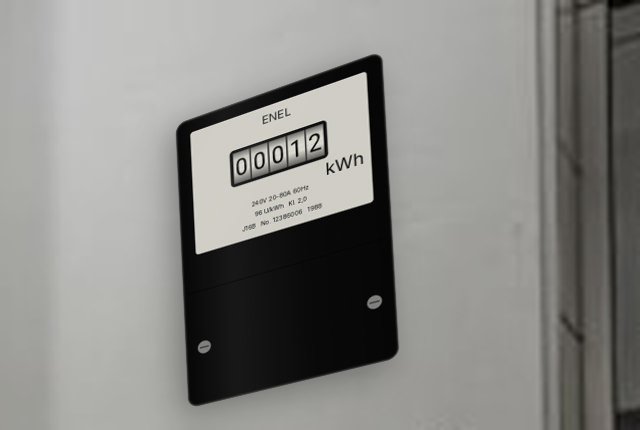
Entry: 12 (kWh)
